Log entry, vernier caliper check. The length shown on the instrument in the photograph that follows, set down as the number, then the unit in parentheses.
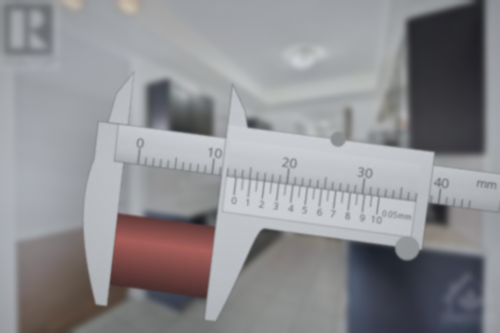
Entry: 13.2 (mm)
